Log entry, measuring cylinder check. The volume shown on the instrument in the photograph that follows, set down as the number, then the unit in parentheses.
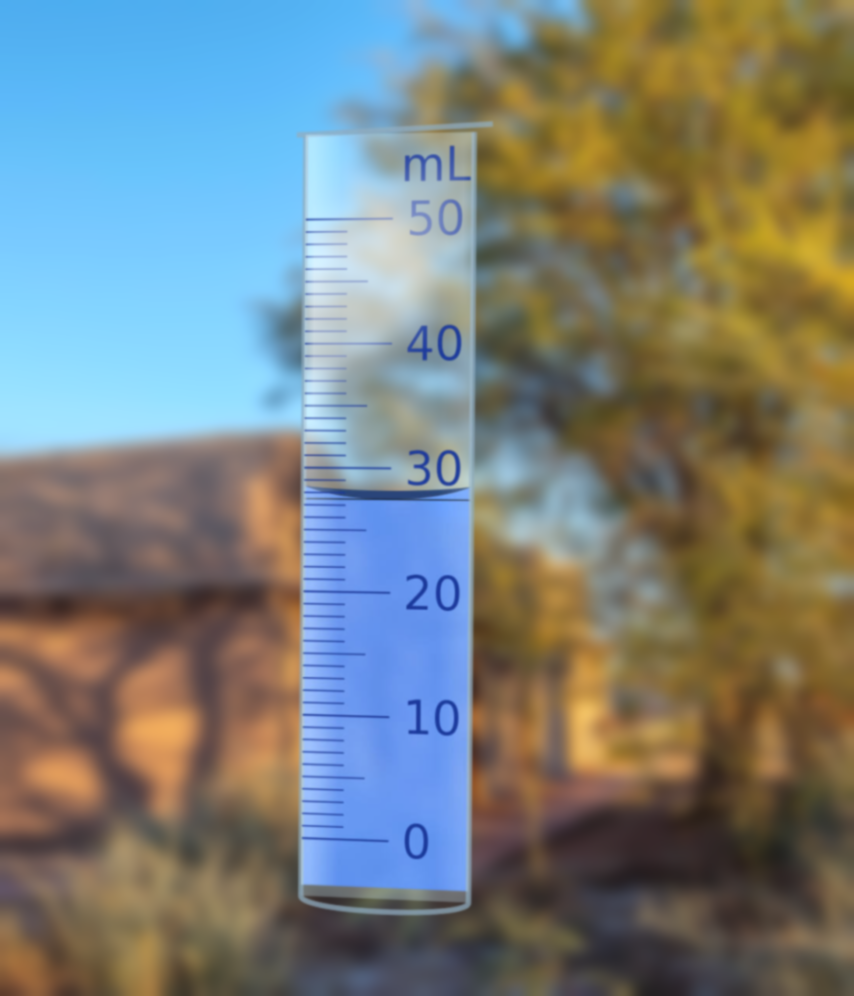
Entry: 27.5 (mL)
